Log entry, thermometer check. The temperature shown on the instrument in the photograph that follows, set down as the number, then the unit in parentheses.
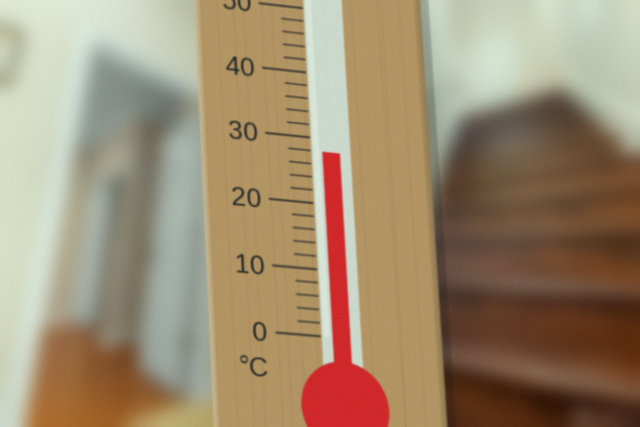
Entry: 28 (°C)
